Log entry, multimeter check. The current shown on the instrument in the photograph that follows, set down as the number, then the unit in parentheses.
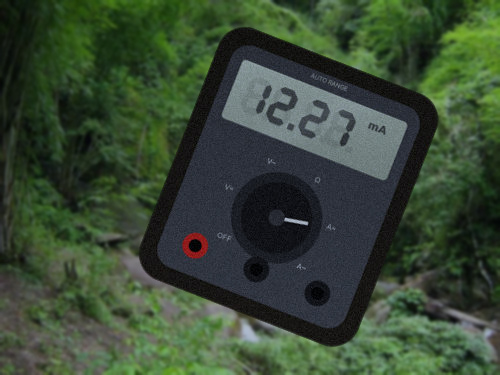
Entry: 12.27 (mA)
